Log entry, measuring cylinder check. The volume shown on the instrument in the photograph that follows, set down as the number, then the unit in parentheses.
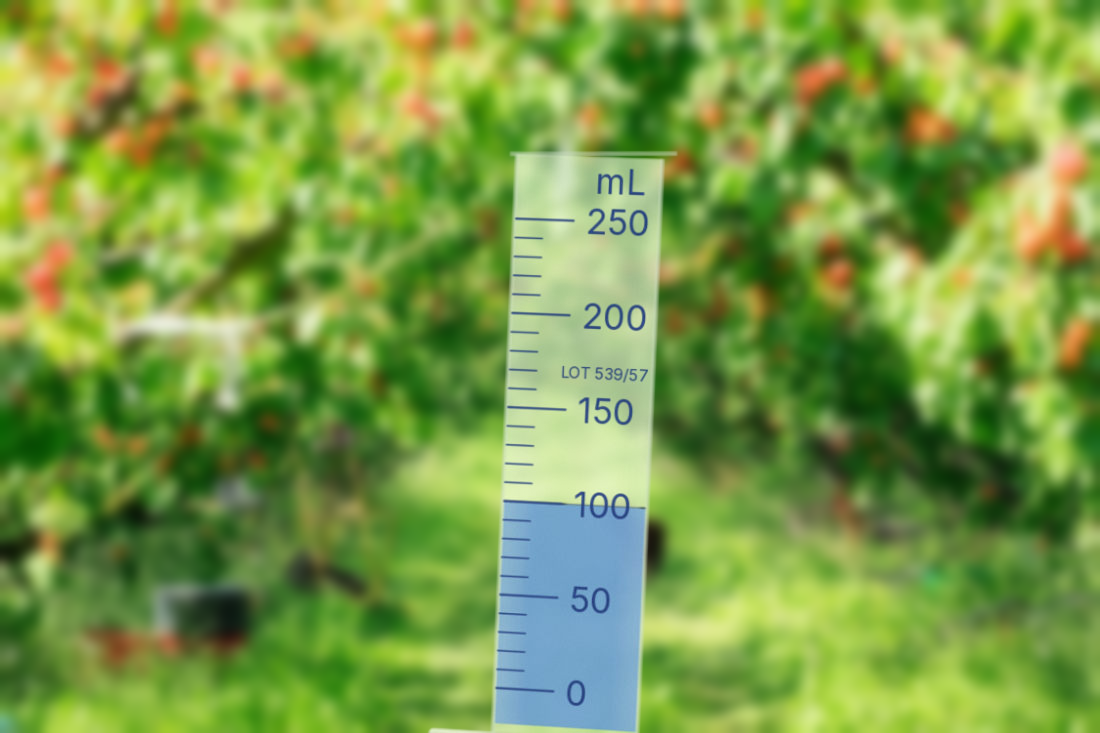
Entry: 100 (mL)
